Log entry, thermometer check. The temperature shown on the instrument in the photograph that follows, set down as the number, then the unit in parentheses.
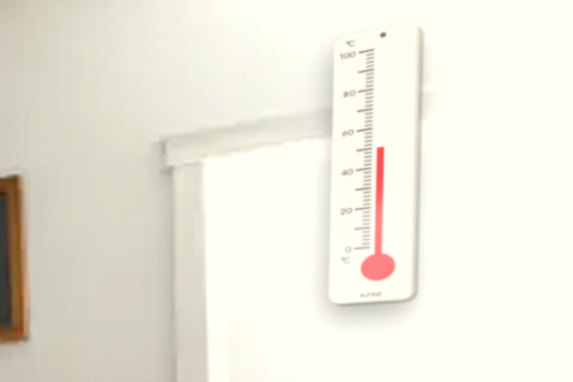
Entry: 50 (°C)
